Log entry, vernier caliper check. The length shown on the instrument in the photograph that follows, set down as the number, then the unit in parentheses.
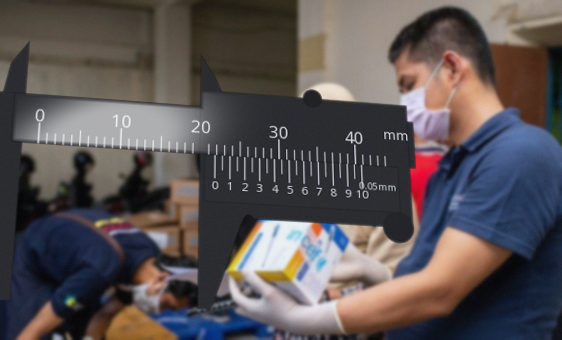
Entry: 21.8 (mm)
